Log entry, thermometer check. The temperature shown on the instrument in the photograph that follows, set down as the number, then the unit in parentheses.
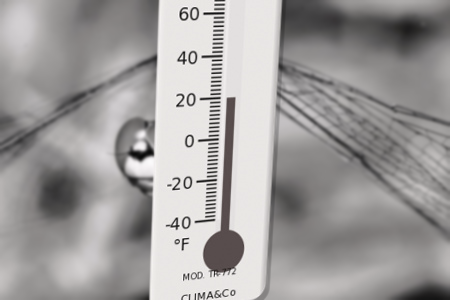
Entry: 20 (°F)
